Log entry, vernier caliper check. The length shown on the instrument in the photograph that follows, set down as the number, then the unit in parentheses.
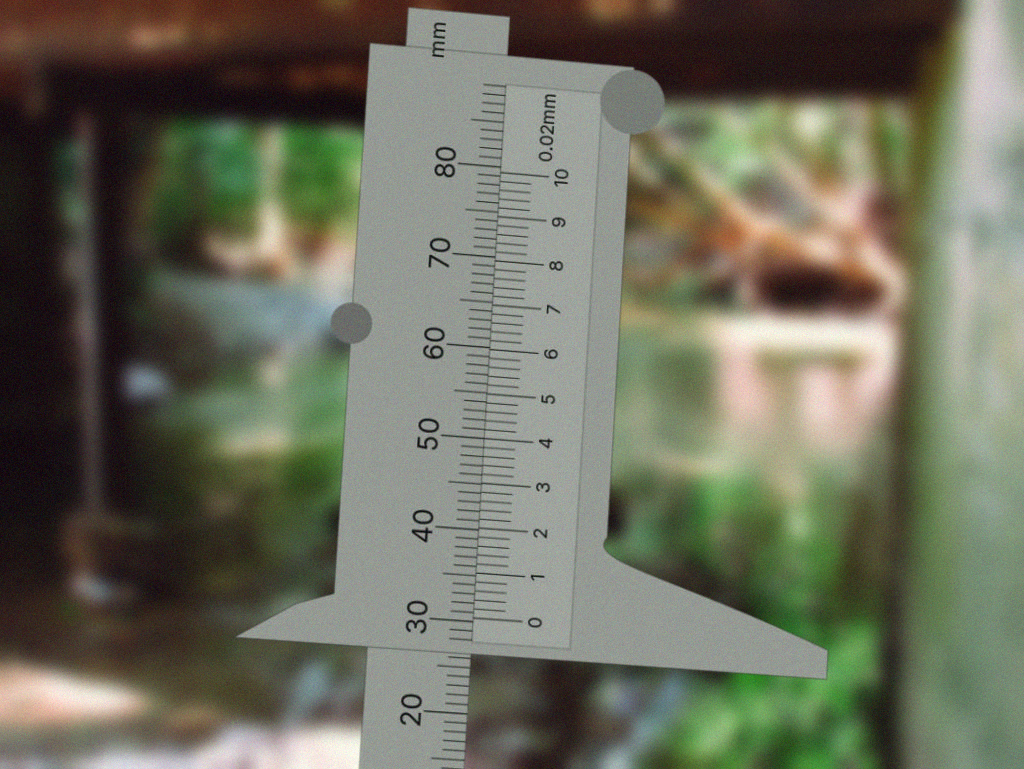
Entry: 30.4 (mm)
